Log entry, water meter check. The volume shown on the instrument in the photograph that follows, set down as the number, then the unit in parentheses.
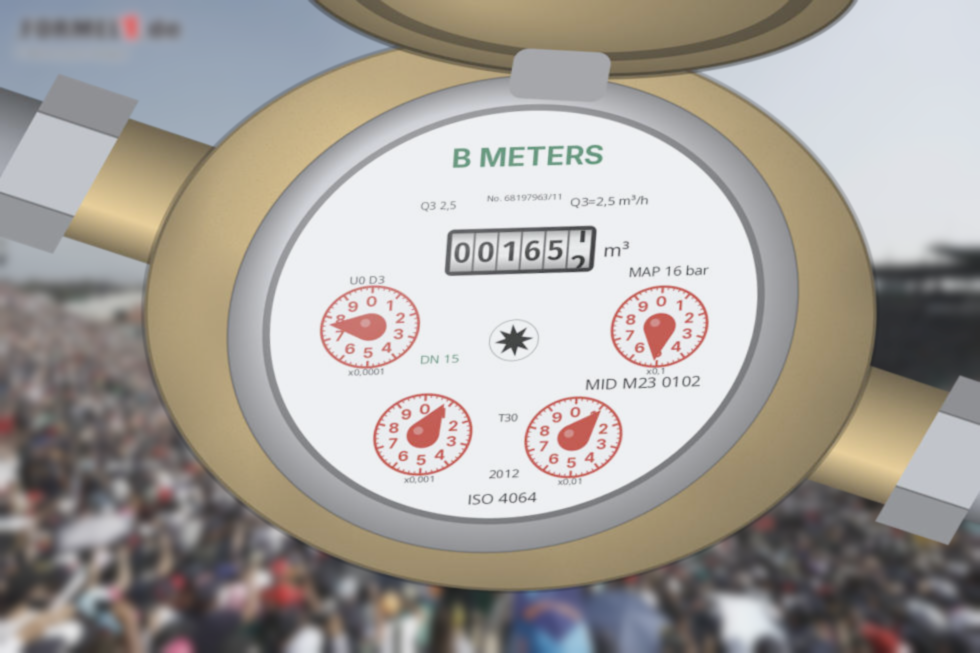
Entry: 1651.5107 (m³)
